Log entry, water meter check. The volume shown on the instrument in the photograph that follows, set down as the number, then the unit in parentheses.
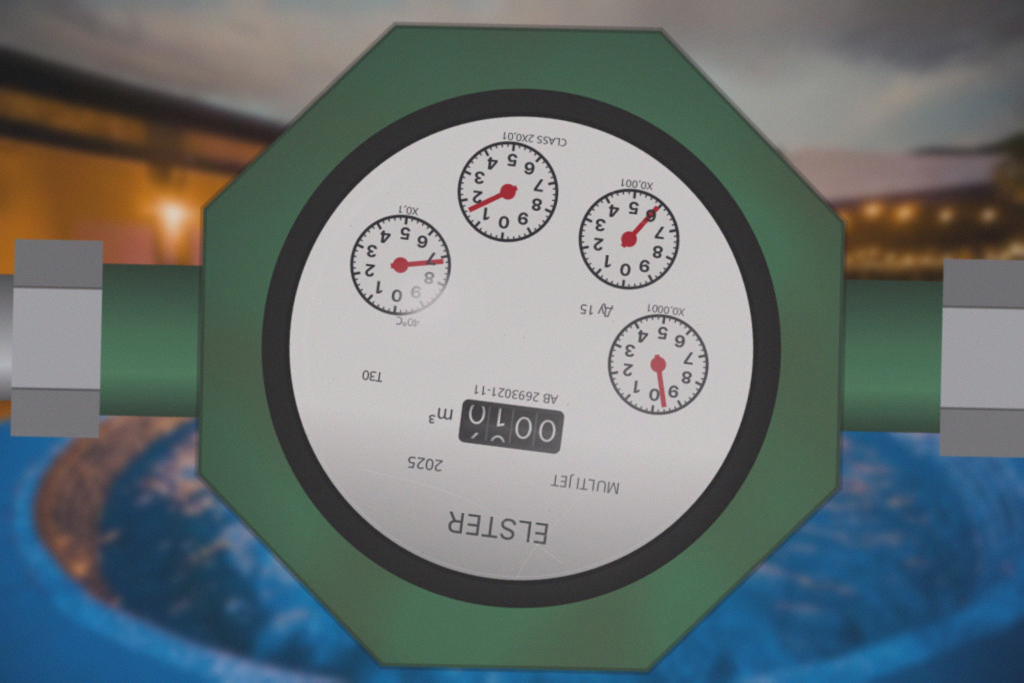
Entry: 9.7159 (m³)
